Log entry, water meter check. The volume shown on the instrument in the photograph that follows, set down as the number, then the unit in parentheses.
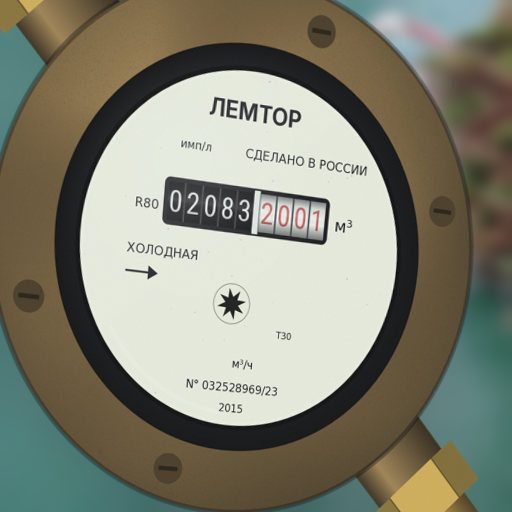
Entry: 2083.2001 (m³)
